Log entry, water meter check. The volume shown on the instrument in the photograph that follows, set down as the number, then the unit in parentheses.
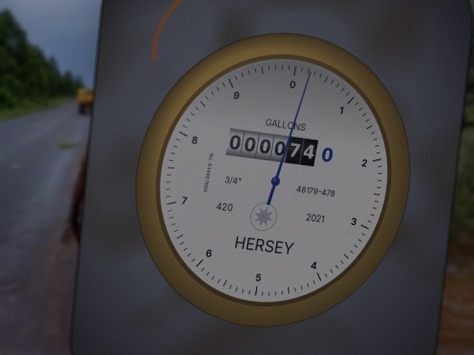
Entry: 740.2 (gal)
